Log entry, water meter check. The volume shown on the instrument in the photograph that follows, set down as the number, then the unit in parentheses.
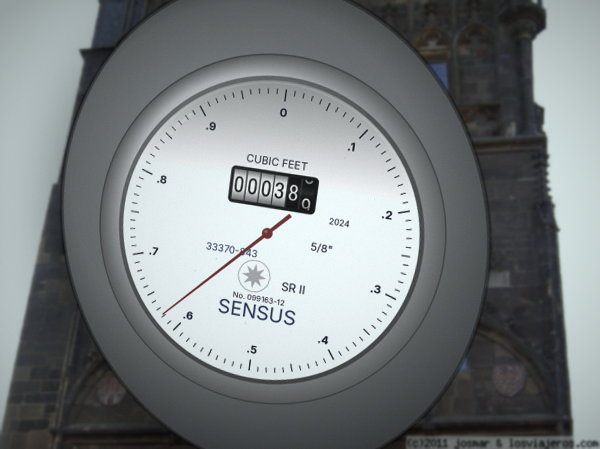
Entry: 388.62 (ft³)
